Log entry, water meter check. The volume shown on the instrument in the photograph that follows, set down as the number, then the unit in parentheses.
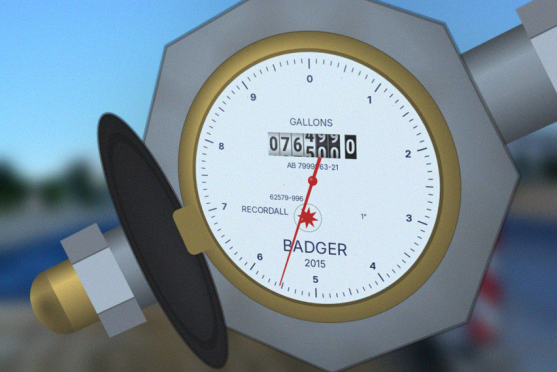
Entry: 764995.5 (gal)
